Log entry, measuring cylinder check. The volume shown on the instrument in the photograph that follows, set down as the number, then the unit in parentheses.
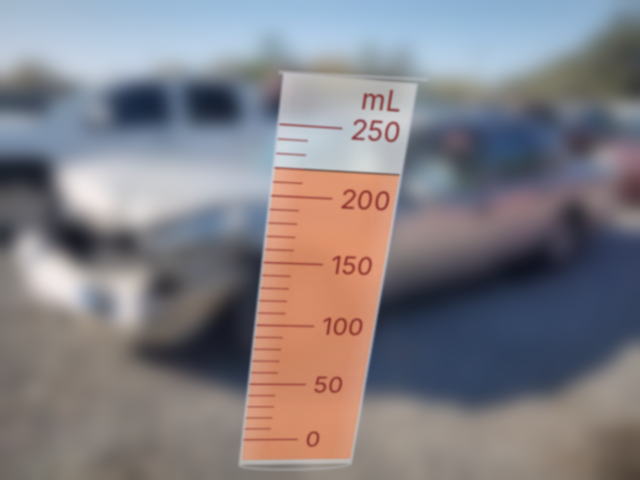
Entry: 220 (mL)
